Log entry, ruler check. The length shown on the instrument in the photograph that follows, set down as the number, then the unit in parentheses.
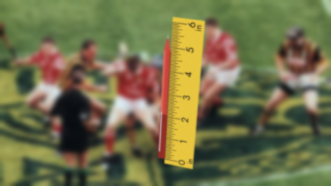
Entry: 5.5 (in)
